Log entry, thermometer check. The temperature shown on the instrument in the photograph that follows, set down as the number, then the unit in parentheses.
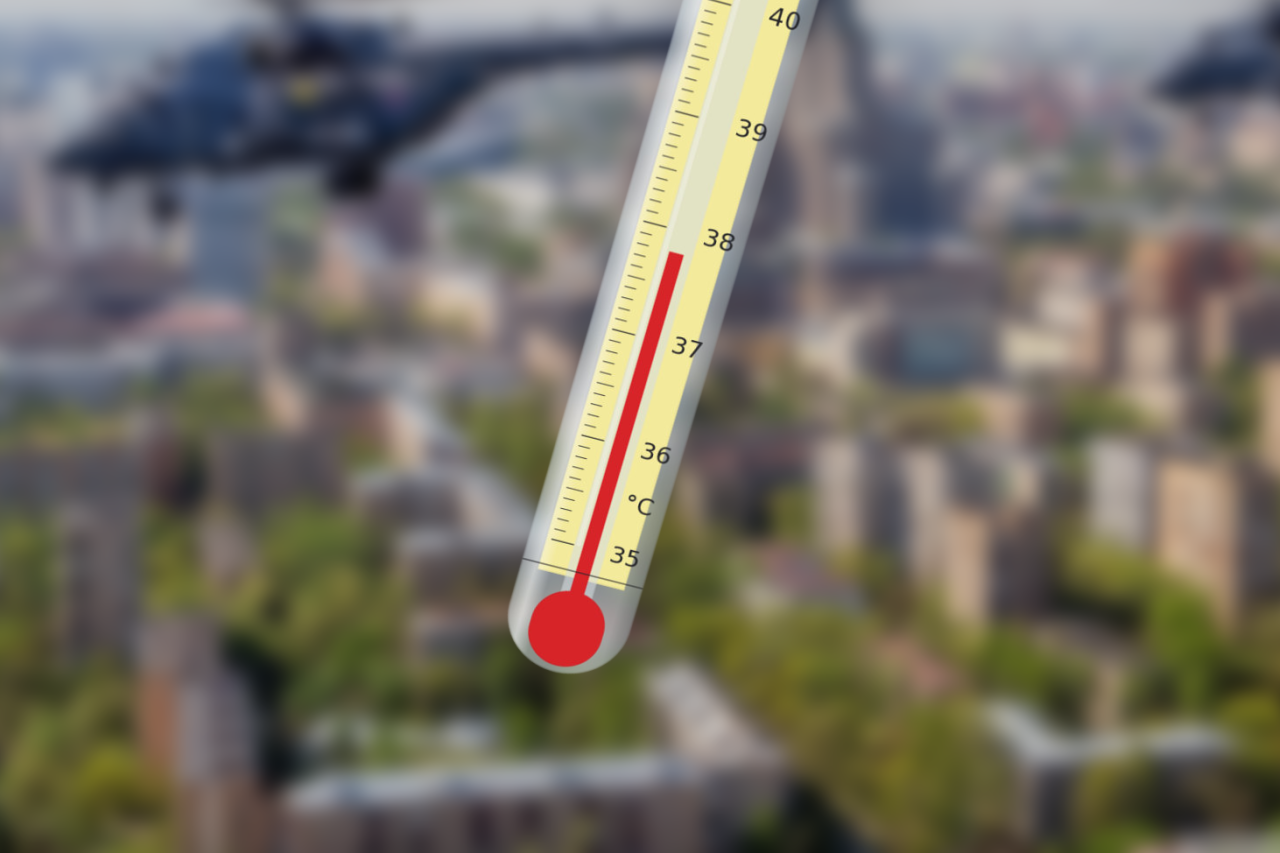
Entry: 37.8 (°C)
